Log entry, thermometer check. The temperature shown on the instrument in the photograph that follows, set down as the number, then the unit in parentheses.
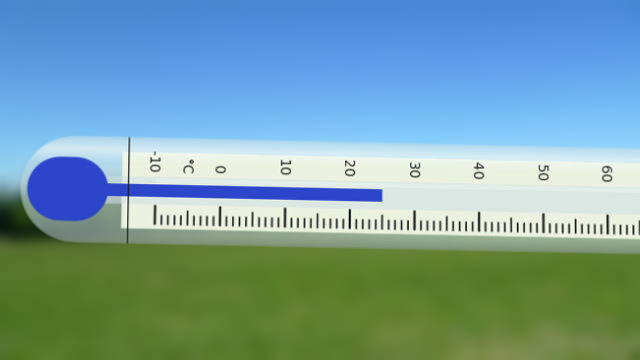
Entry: 25 (°C)
